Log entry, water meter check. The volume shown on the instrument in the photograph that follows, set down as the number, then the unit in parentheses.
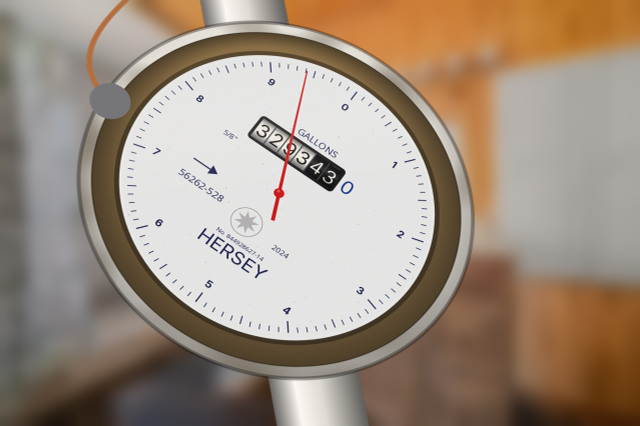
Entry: 3293429.4 (gal)
